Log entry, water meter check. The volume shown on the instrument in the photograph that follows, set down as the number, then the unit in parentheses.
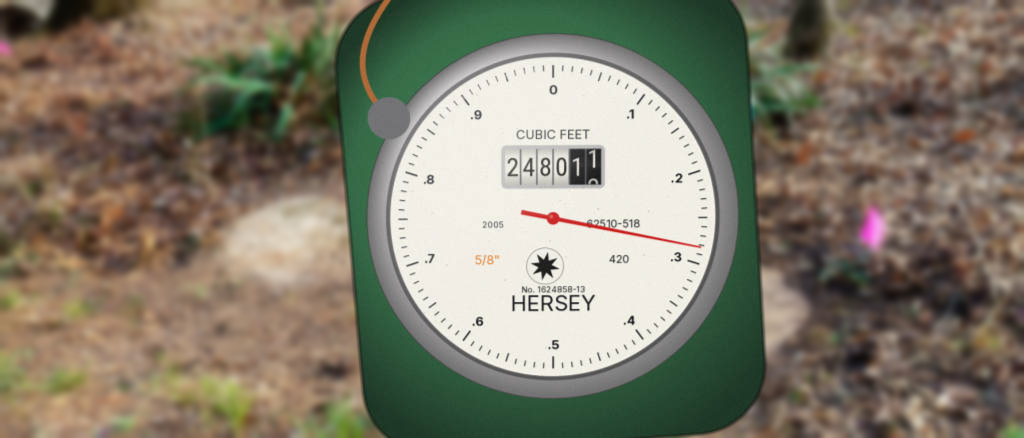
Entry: 248011.28 (ft³)
